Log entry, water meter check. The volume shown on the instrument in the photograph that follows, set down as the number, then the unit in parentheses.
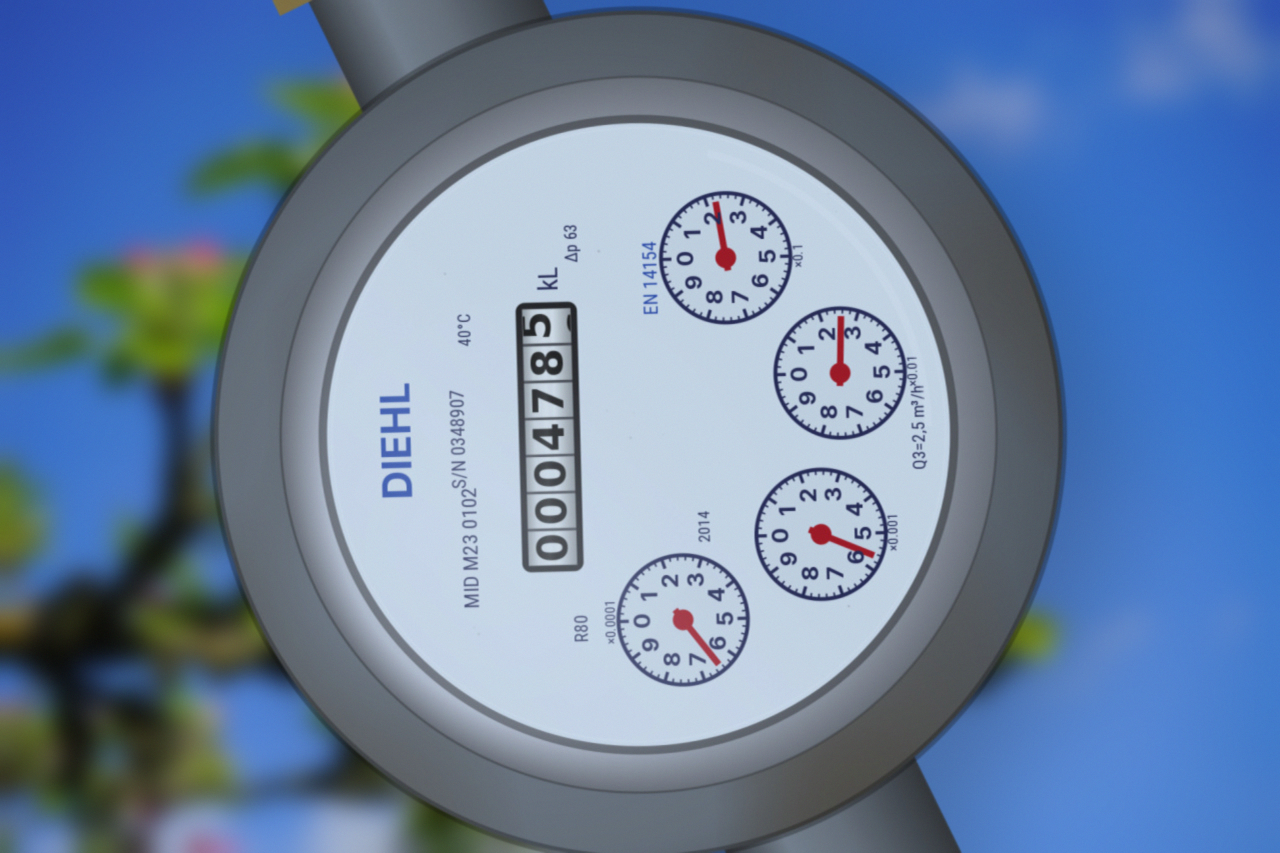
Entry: 4785.2256 (kL)
